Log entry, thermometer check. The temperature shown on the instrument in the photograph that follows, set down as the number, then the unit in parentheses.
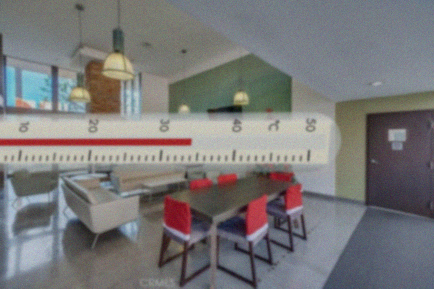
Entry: 34 (°C)
